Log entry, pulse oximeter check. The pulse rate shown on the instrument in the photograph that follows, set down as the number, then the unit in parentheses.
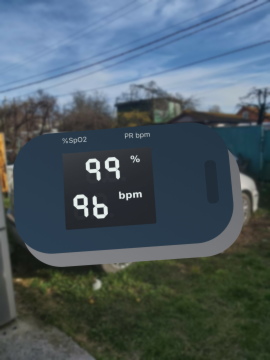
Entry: 96 (bpm)
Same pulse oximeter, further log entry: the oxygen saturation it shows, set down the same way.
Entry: 99 (%)
